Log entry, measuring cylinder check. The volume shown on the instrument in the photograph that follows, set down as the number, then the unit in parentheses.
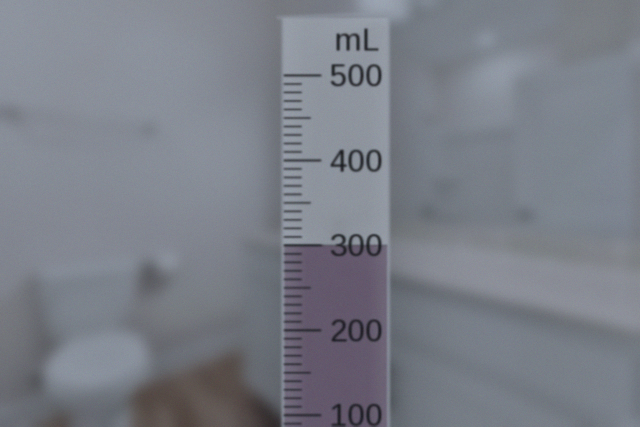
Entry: 300 (mL)
